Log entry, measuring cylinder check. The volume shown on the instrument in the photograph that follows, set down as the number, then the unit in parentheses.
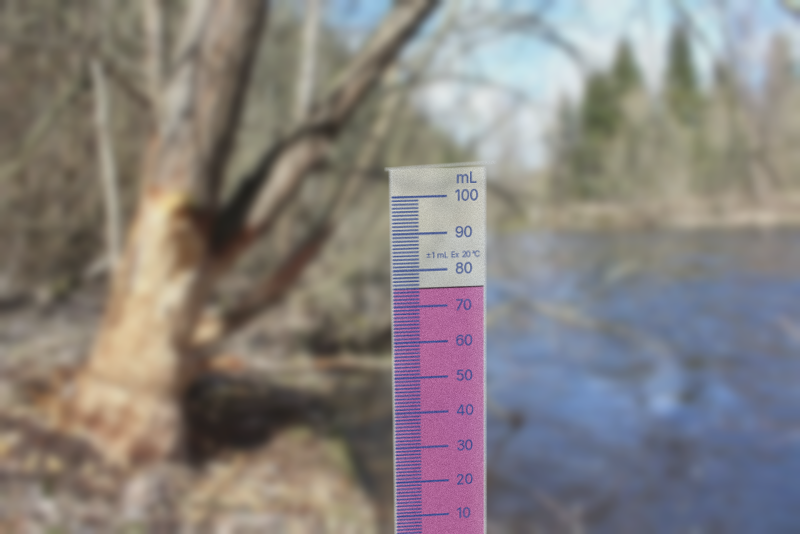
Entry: 75 (mL)
